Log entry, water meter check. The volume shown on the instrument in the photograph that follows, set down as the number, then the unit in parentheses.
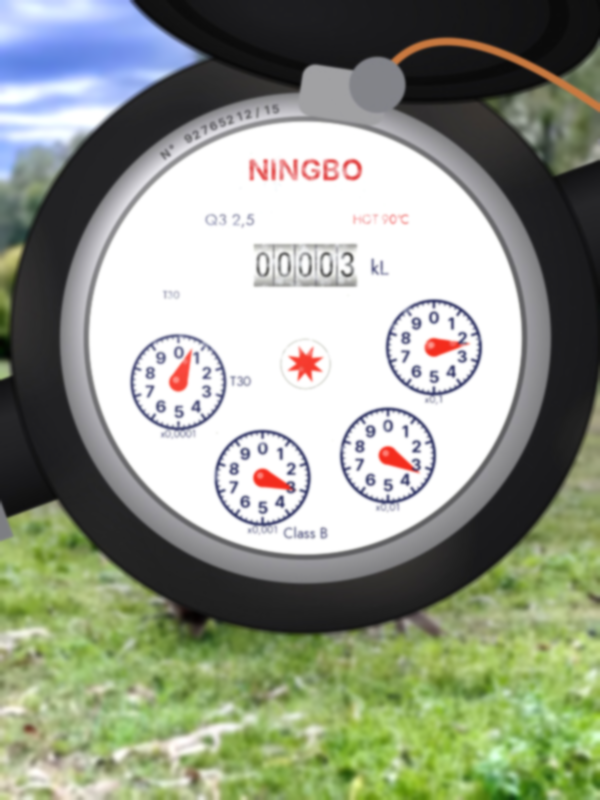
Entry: 3.2330 (kL)
